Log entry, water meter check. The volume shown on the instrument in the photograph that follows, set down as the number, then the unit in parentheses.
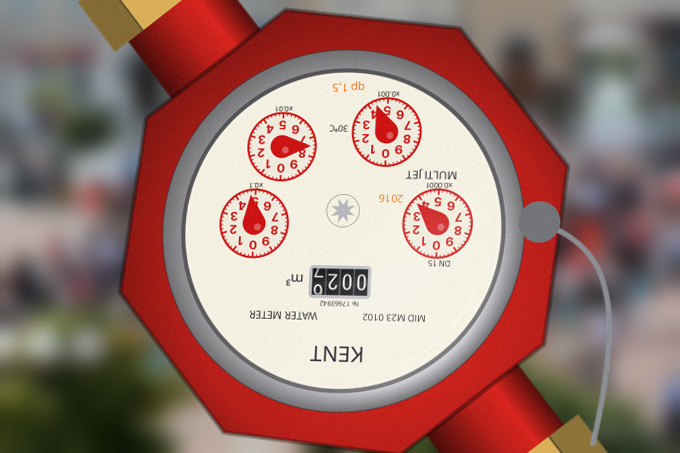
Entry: 26.4743 (m³)
